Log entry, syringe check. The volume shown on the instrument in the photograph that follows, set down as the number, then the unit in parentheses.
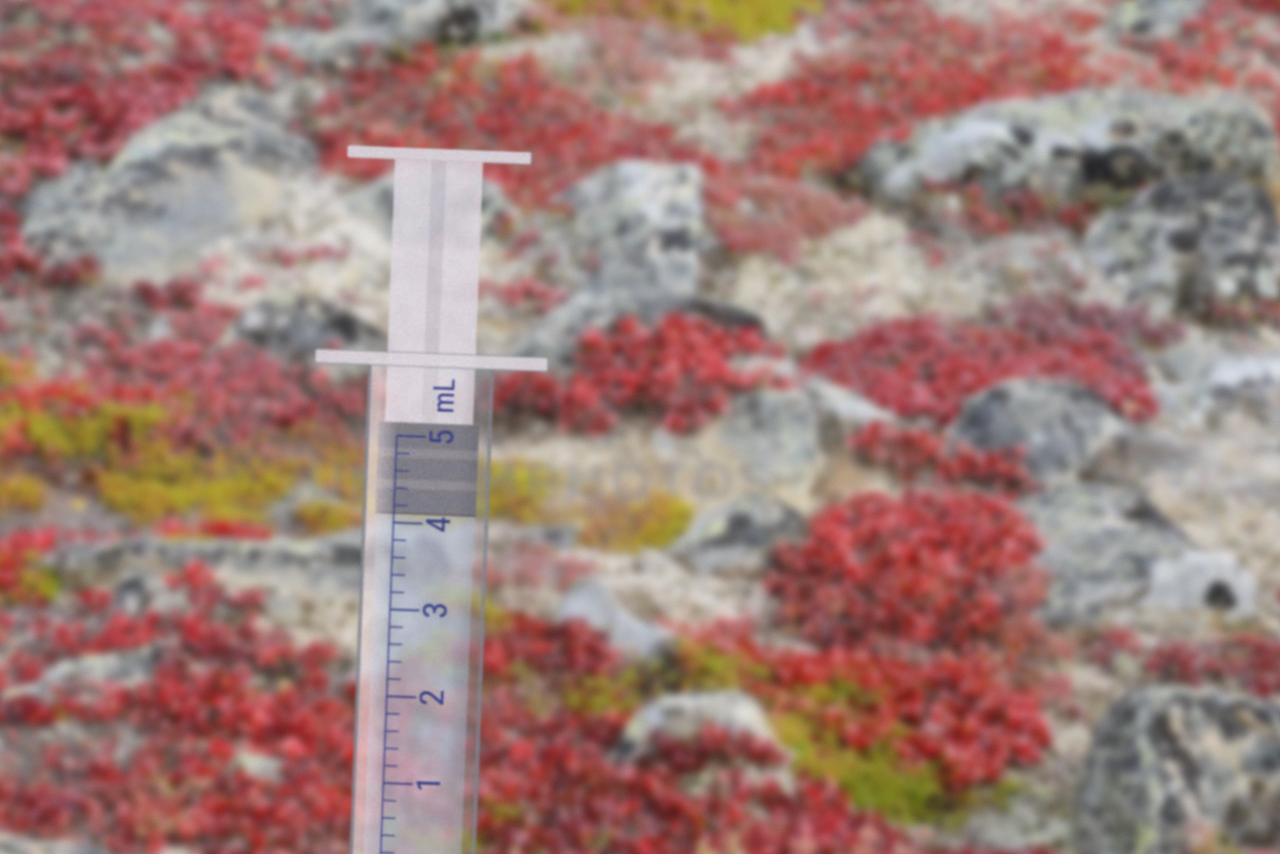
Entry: 4.1 (mL)
